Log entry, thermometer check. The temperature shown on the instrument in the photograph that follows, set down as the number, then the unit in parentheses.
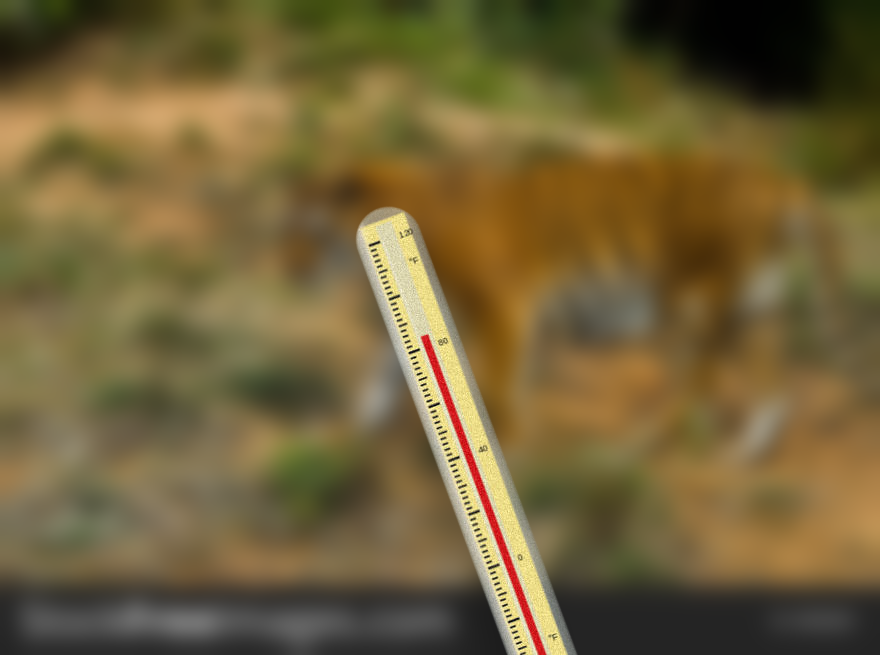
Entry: 84 (°F)
